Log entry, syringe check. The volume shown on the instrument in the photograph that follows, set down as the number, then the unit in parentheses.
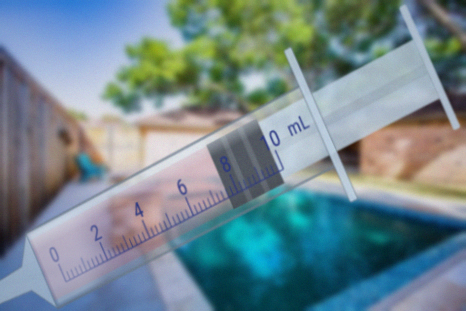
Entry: 7.6 (mL)
